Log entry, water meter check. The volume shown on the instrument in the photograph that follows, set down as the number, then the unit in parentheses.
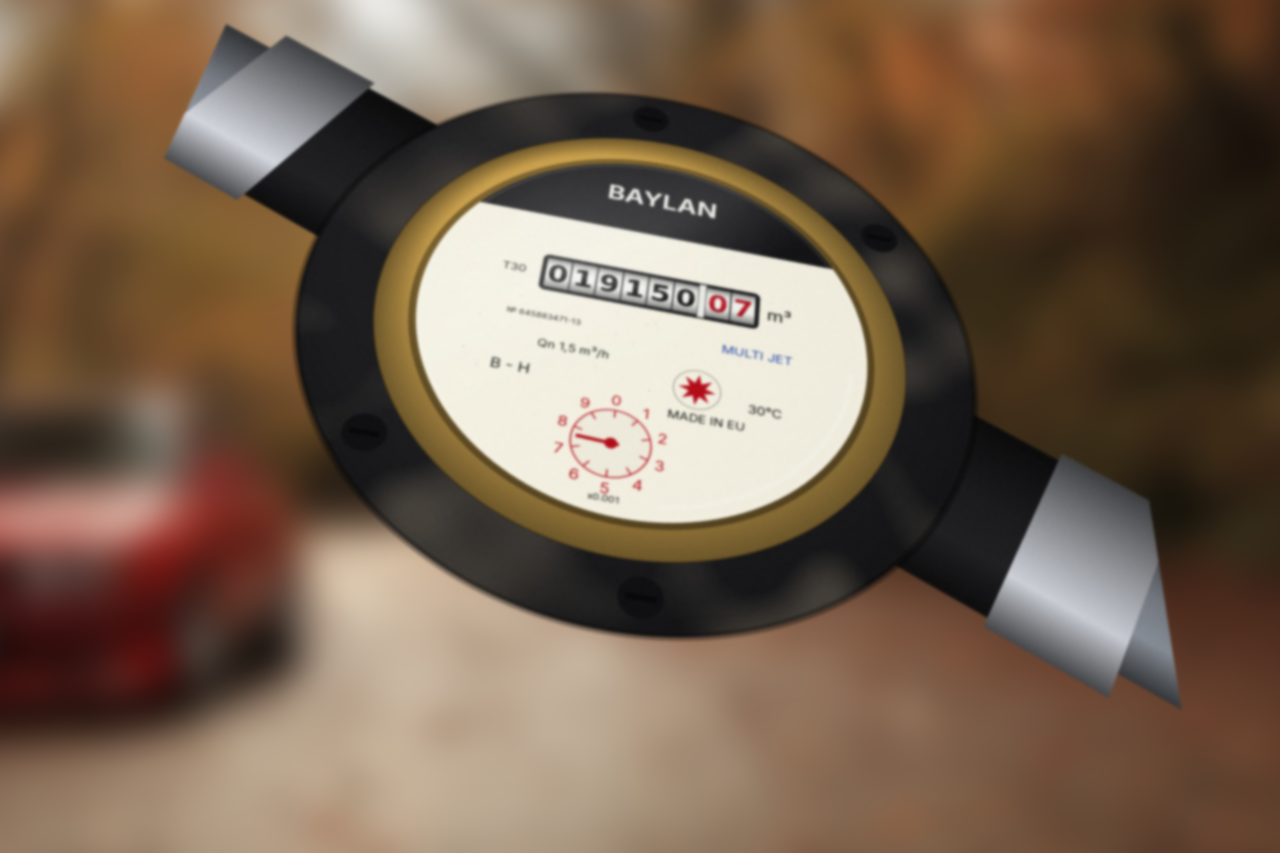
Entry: 19150.077 (m³)
